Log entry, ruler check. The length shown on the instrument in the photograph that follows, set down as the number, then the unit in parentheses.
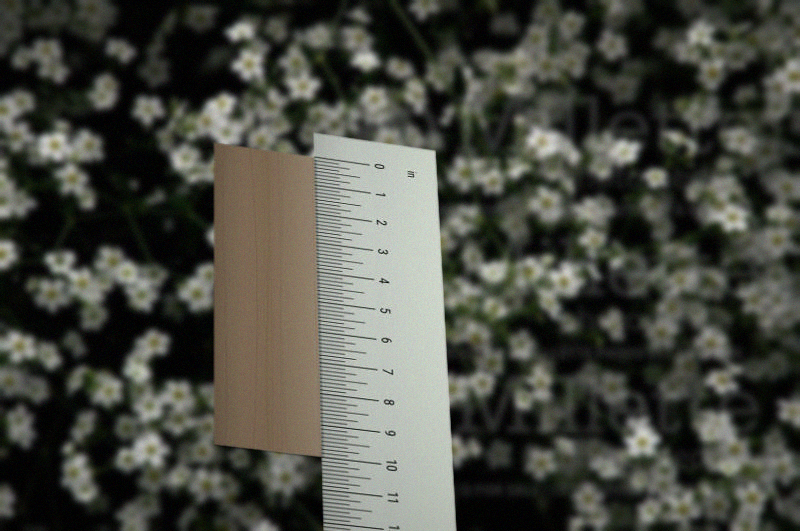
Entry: 10 (in)
